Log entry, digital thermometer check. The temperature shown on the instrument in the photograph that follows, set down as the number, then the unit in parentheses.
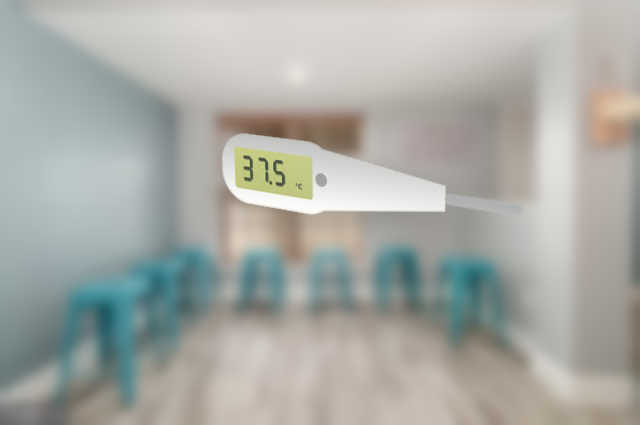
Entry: 37.5 (°C)
